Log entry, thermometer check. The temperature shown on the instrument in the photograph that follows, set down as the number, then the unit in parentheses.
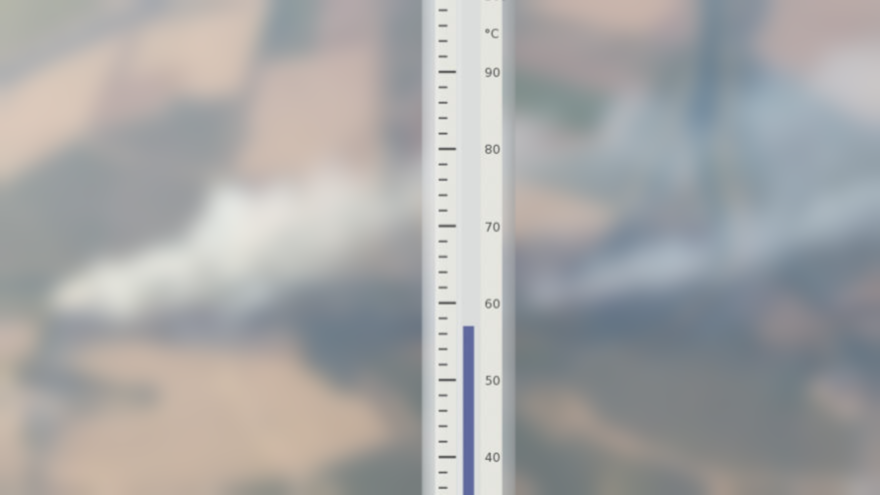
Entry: 57 (°C)
